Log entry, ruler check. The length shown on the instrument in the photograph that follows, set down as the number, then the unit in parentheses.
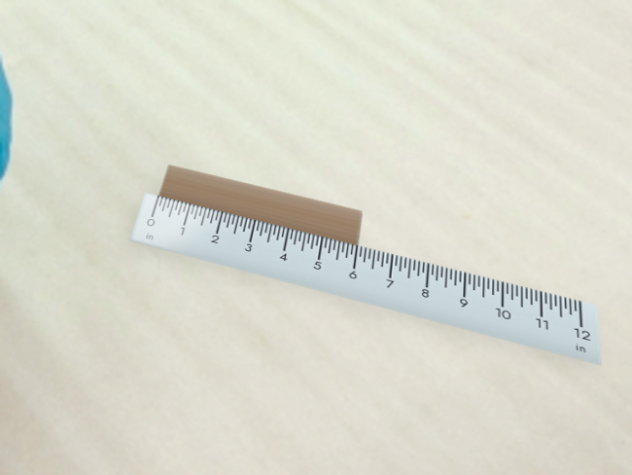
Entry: 6 (in)
